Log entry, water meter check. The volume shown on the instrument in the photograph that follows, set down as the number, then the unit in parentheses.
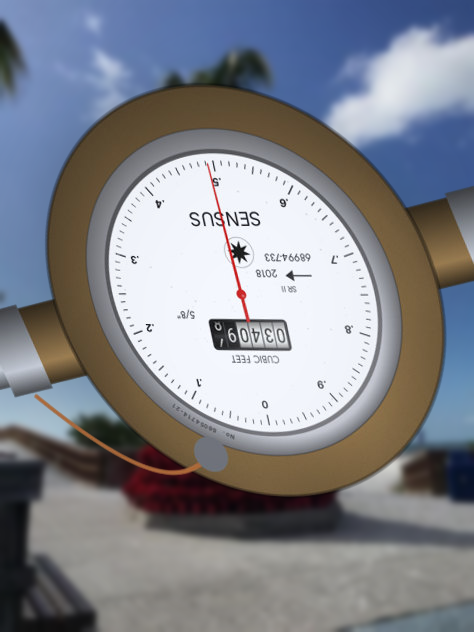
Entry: 34097.49 (ft³)
